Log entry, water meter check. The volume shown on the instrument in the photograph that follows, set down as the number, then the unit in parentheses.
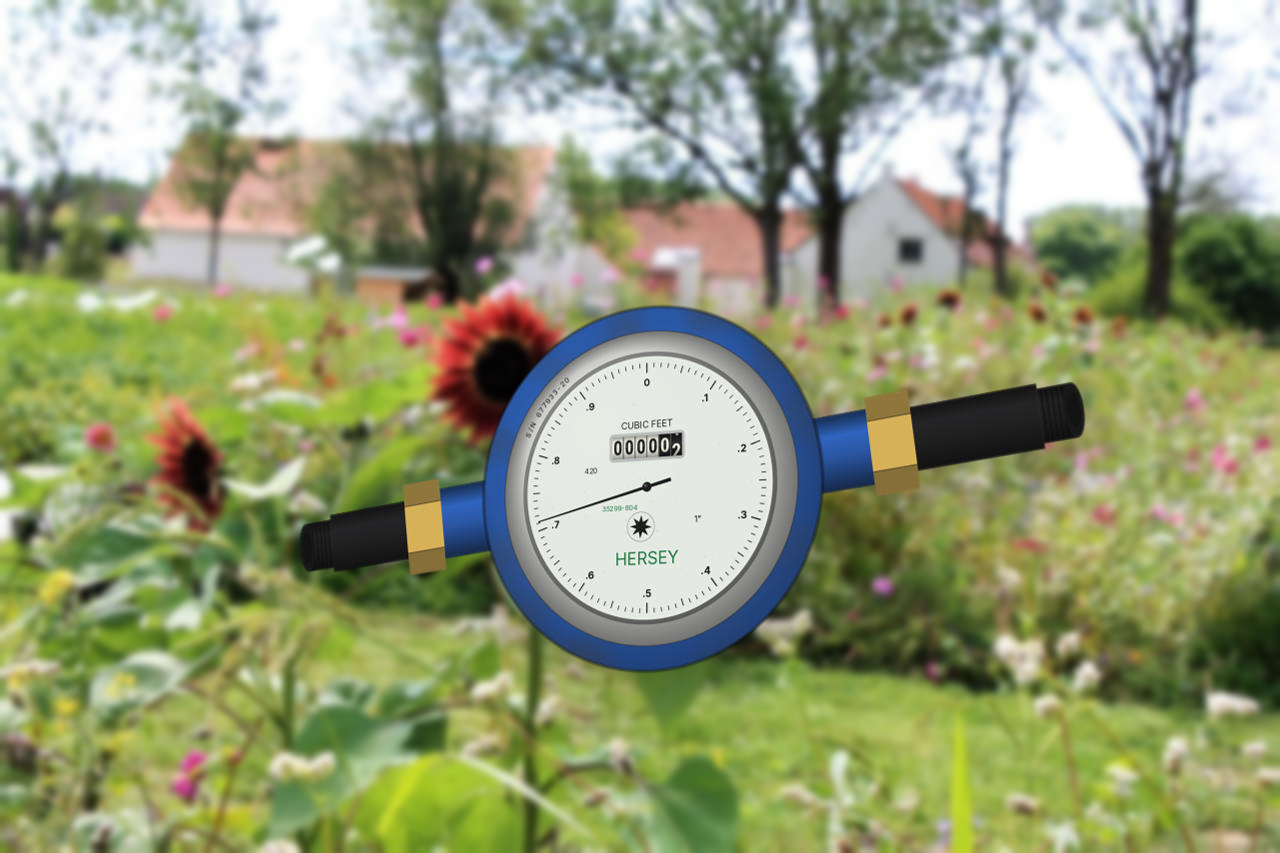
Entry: 1.71 (ft³)
